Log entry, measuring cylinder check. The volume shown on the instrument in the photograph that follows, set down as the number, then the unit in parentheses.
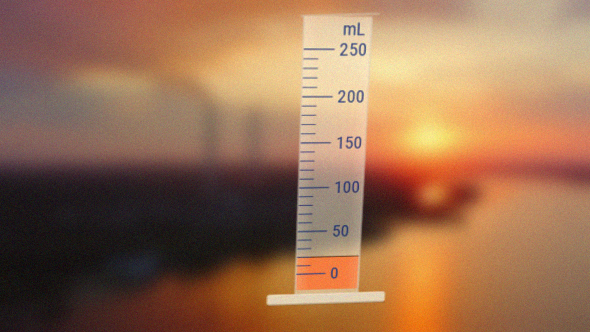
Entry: 20 (mL)
